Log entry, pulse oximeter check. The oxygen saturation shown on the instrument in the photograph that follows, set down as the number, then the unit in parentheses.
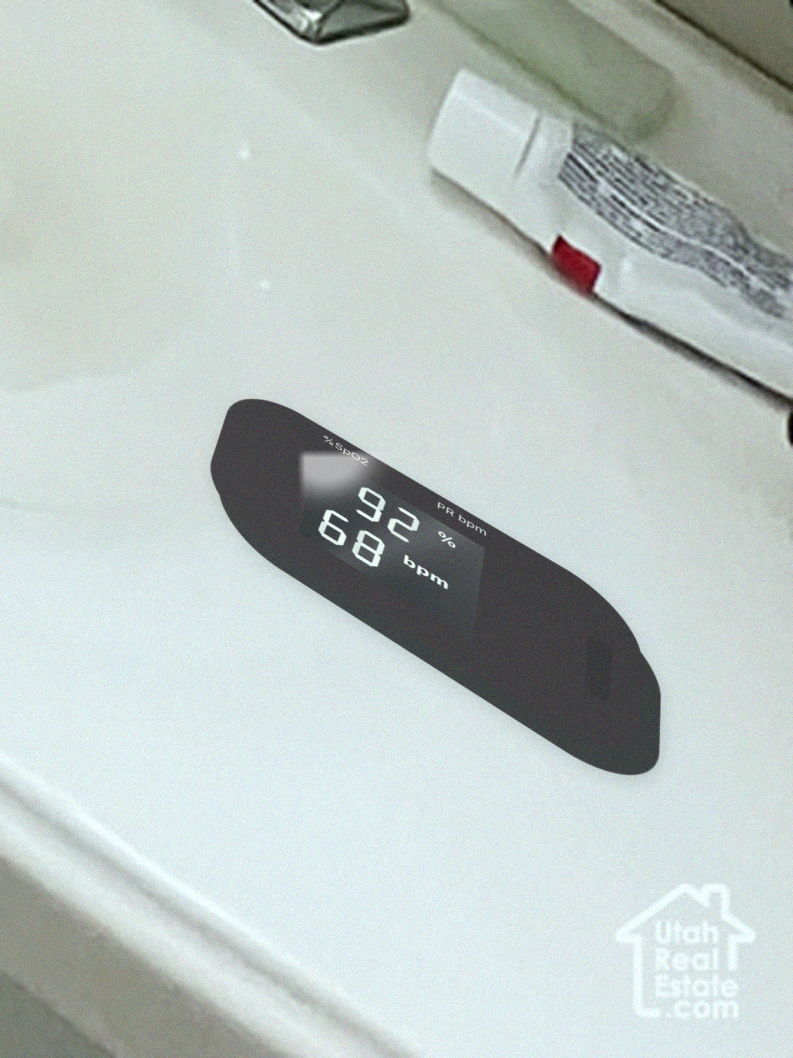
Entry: 92 (%)
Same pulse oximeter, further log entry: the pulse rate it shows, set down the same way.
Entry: 68 (bpm)
